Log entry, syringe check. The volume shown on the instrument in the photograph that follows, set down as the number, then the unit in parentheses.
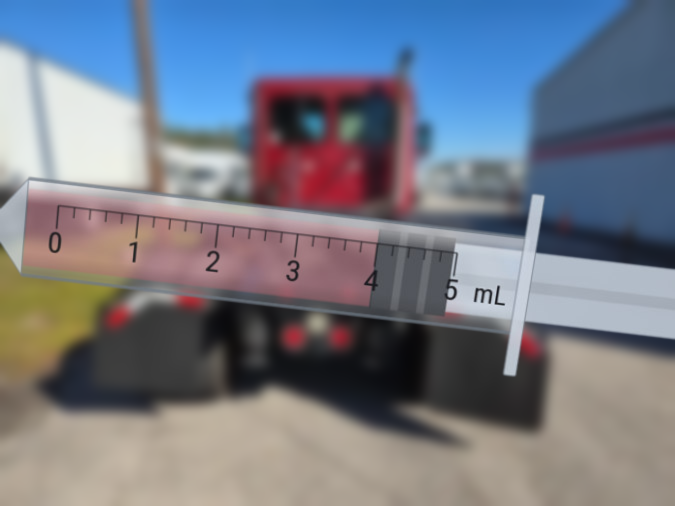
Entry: 4 (mL)
